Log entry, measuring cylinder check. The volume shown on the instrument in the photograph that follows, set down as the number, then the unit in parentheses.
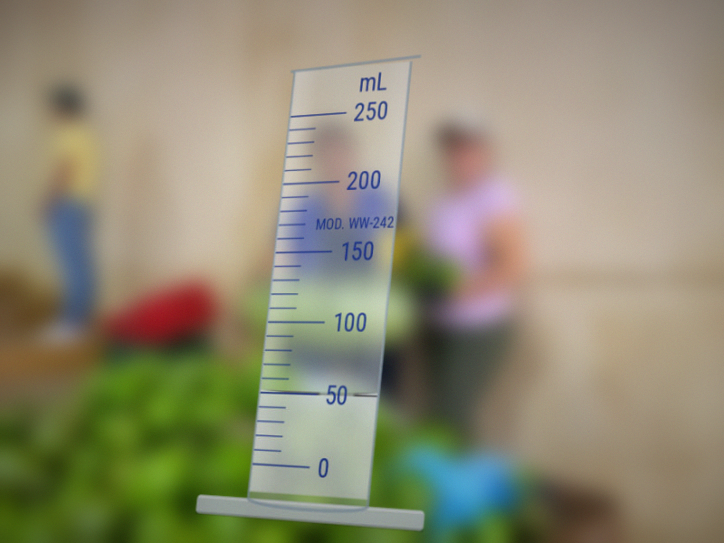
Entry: 50 (mL)
